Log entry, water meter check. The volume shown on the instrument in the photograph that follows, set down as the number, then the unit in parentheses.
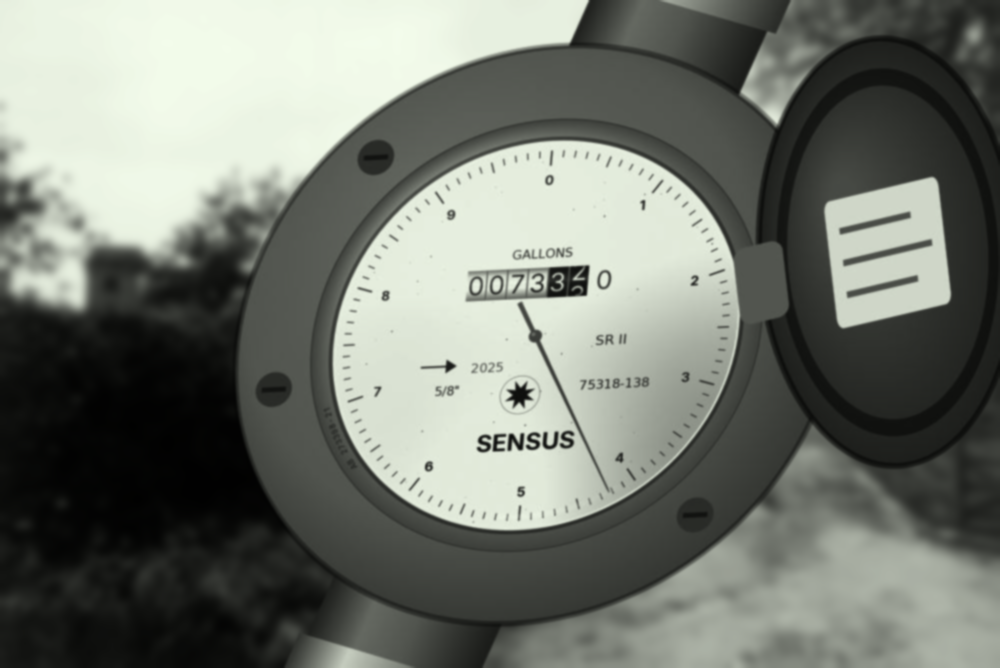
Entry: 73324.2 (gal)
